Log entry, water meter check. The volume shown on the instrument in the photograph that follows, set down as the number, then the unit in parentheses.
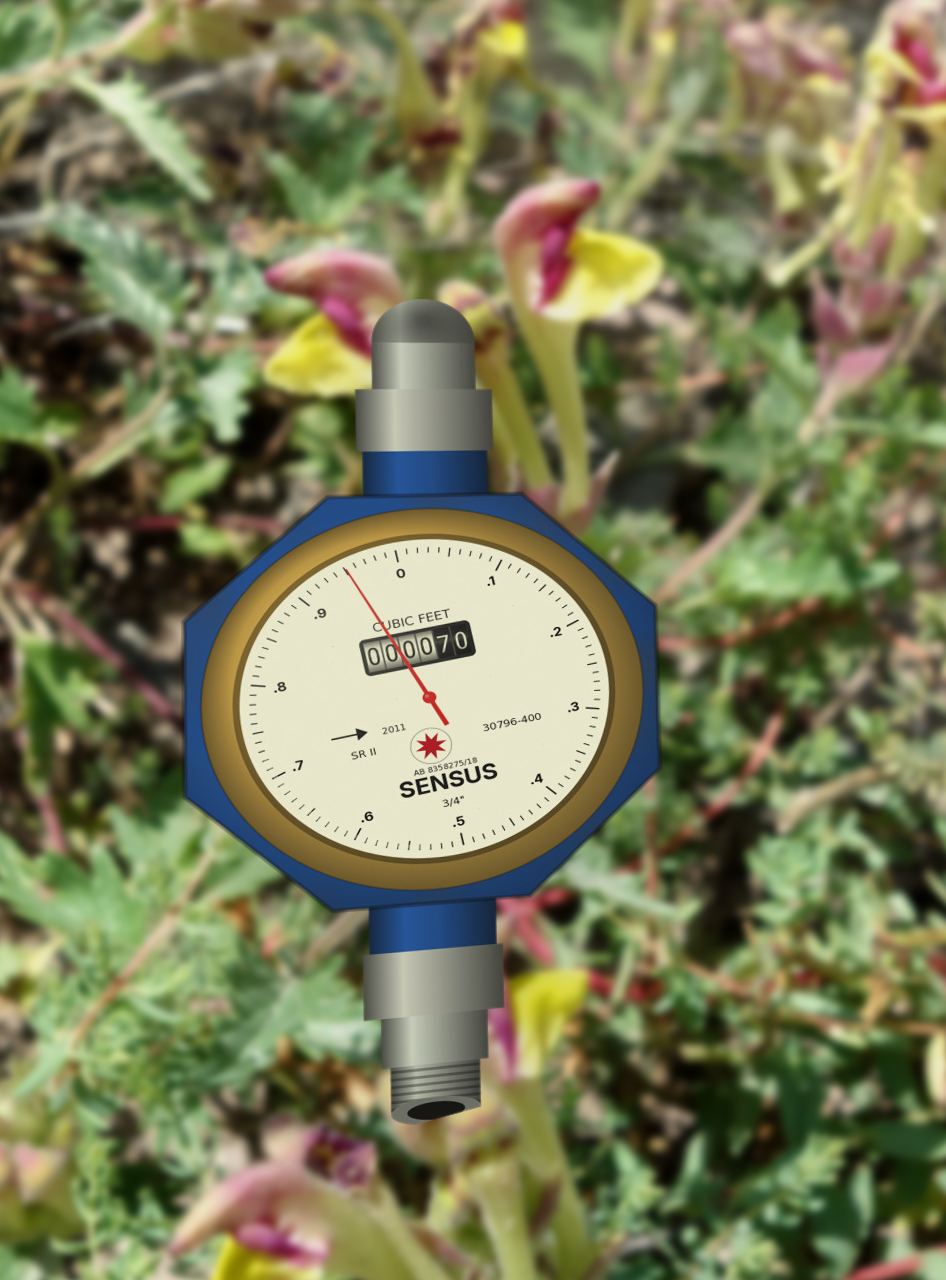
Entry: 69.95 (ft³)
